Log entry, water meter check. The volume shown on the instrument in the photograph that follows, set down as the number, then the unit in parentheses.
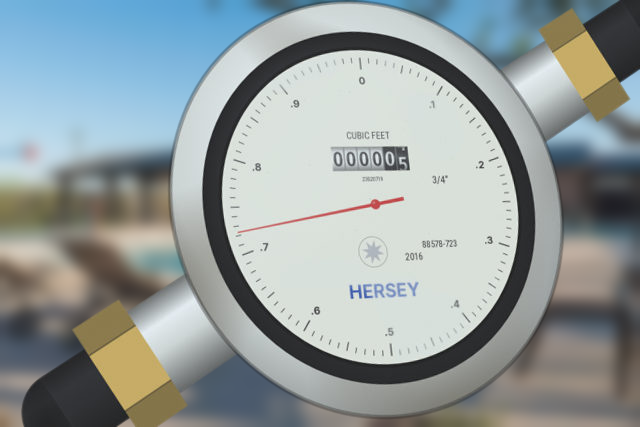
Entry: 4.72 (ft³)
